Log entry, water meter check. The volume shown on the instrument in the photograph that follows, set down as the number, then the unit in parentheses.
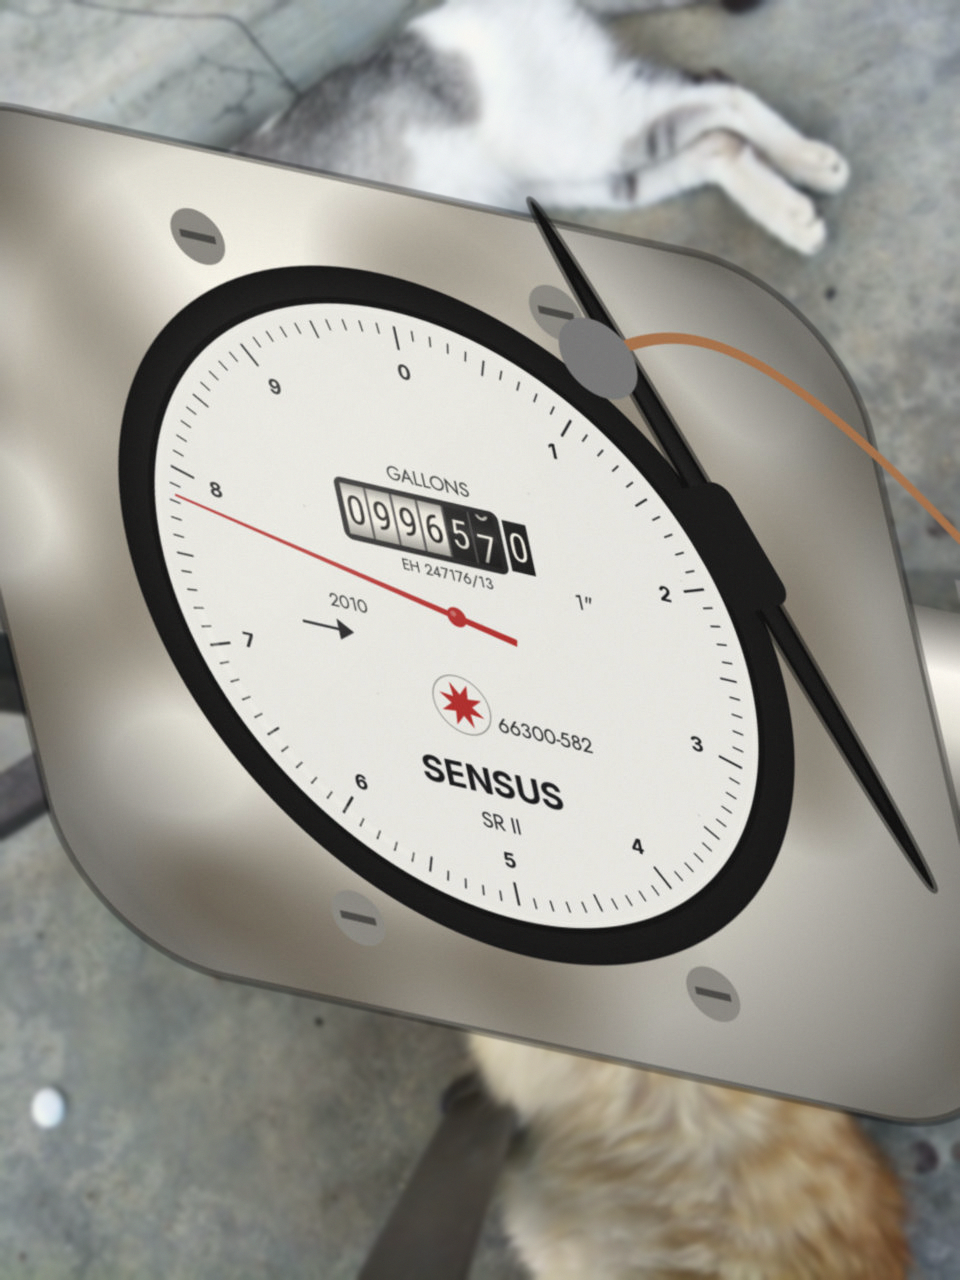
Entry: 996567.8 (gal)
